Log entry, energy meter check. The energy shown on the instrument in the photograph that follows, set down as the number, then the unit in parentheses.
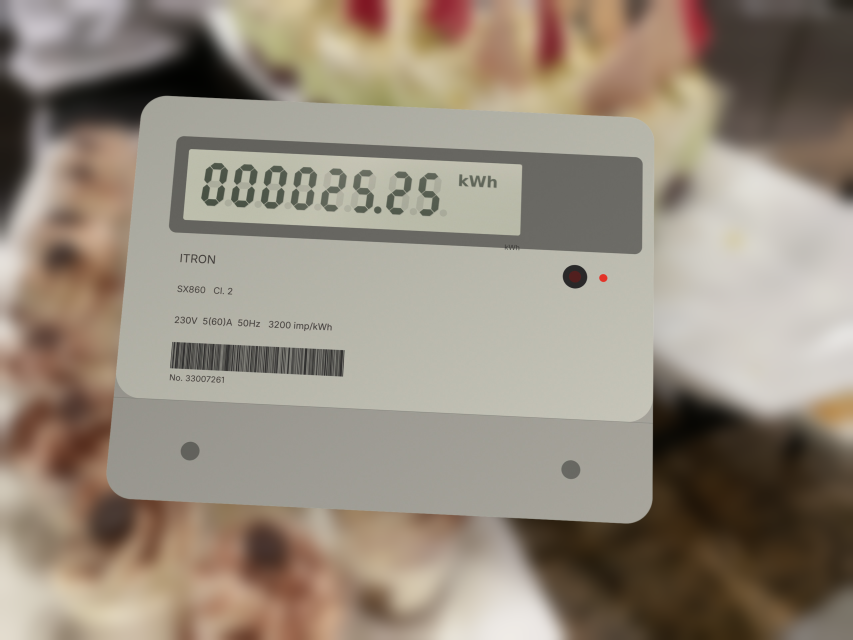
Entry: 25.25 (kWh)
